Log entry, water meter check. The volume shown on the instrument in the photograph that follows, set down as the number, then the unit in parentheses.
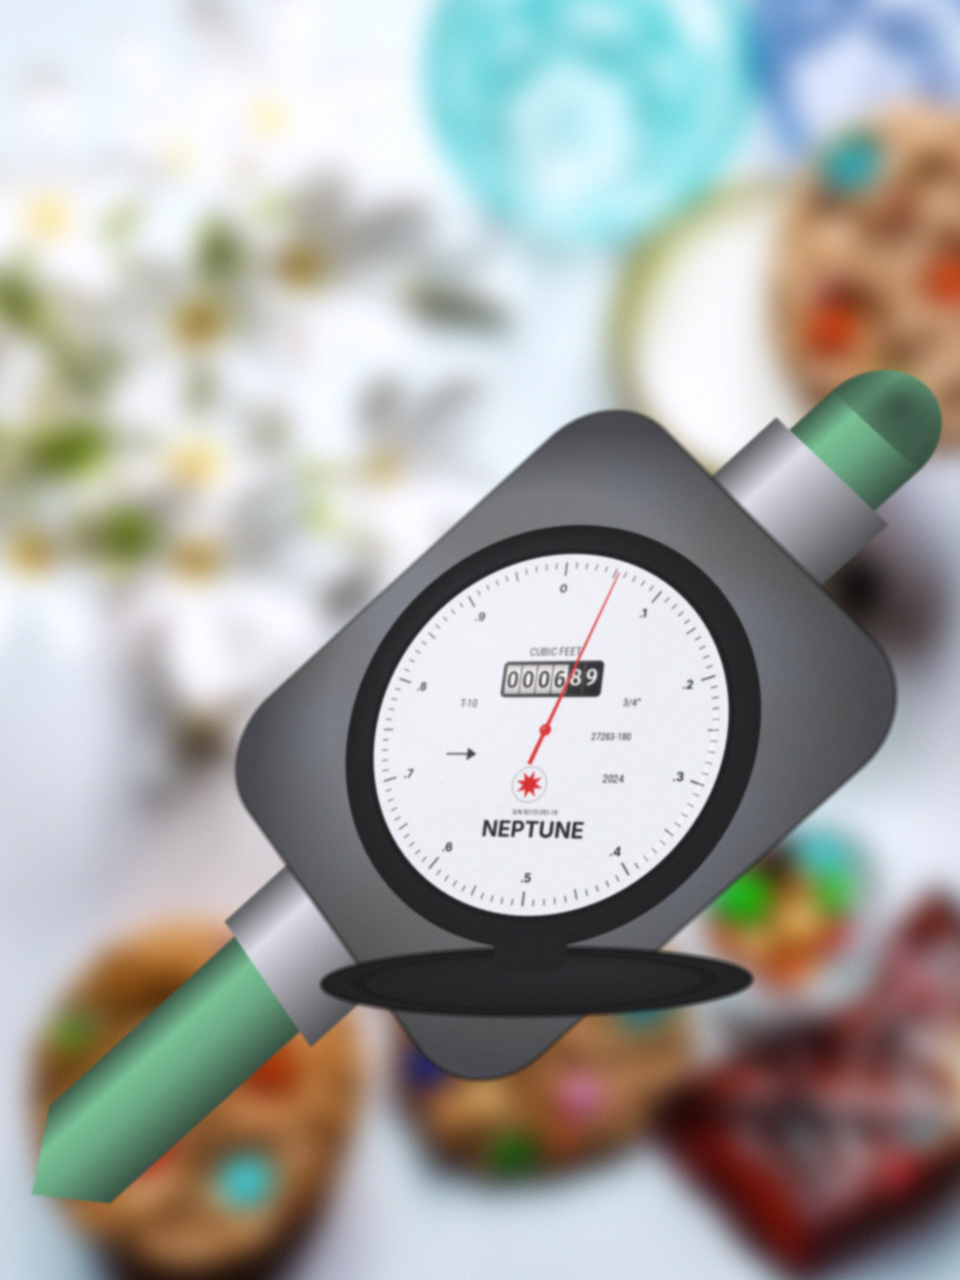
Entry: 689.05 (ft³)
